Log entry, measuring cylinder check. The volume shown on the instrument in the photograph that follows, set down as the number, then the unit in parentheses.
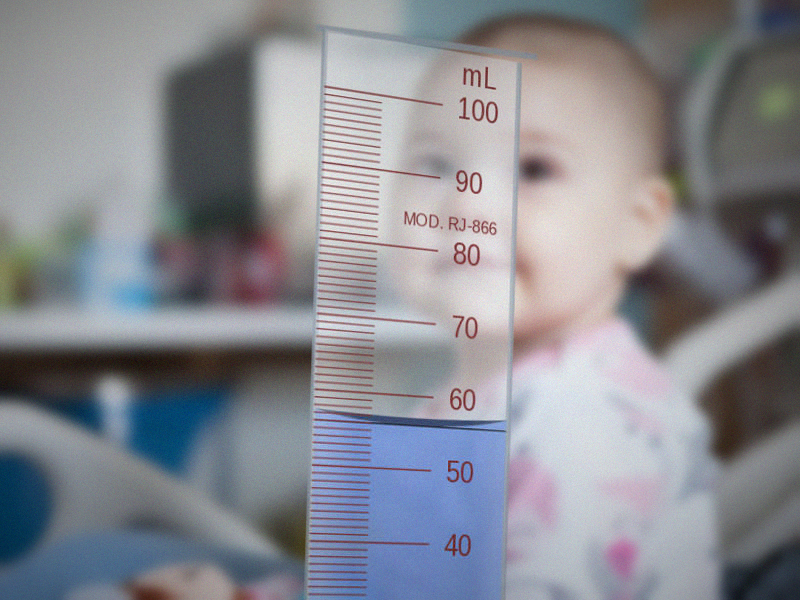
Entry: 56 (mL)
